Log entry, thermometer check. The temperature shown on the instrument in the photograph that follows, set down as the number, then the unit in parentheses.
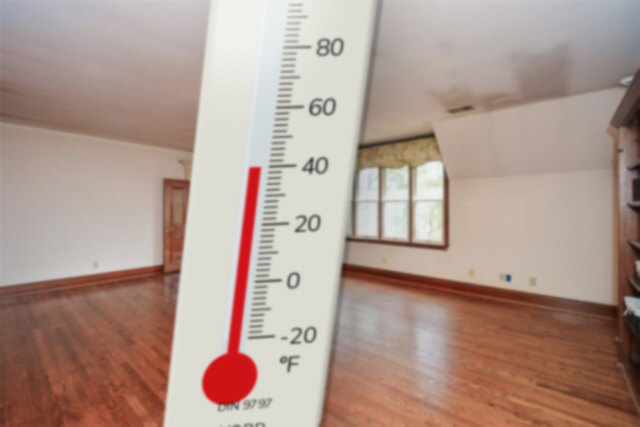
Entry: 40 (°F)
